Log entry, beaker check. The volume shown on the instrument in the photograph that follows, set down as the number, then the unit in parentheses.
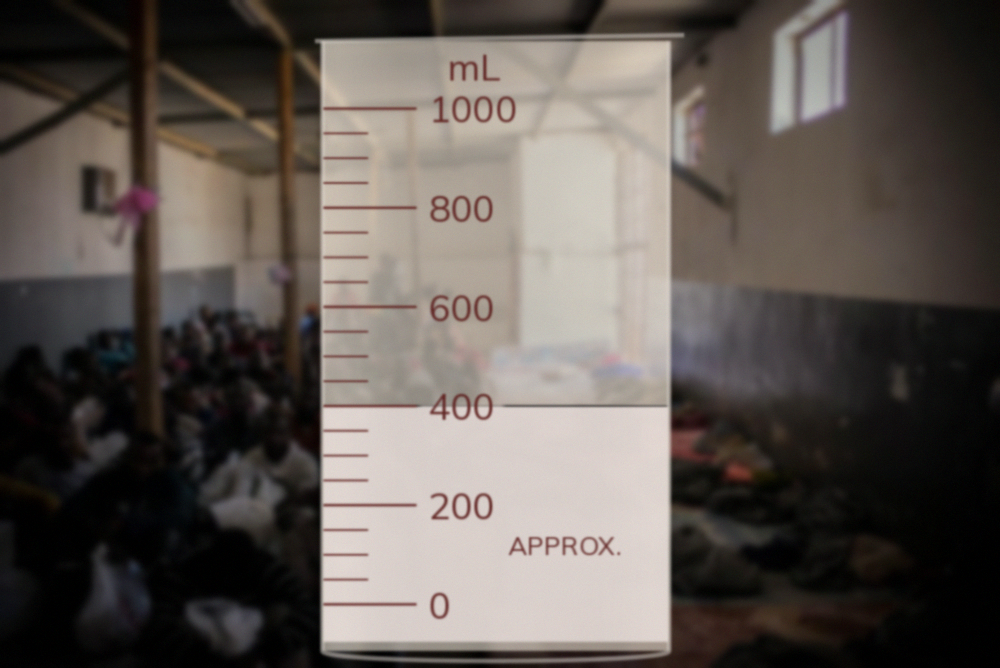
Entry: 400 (mL)
